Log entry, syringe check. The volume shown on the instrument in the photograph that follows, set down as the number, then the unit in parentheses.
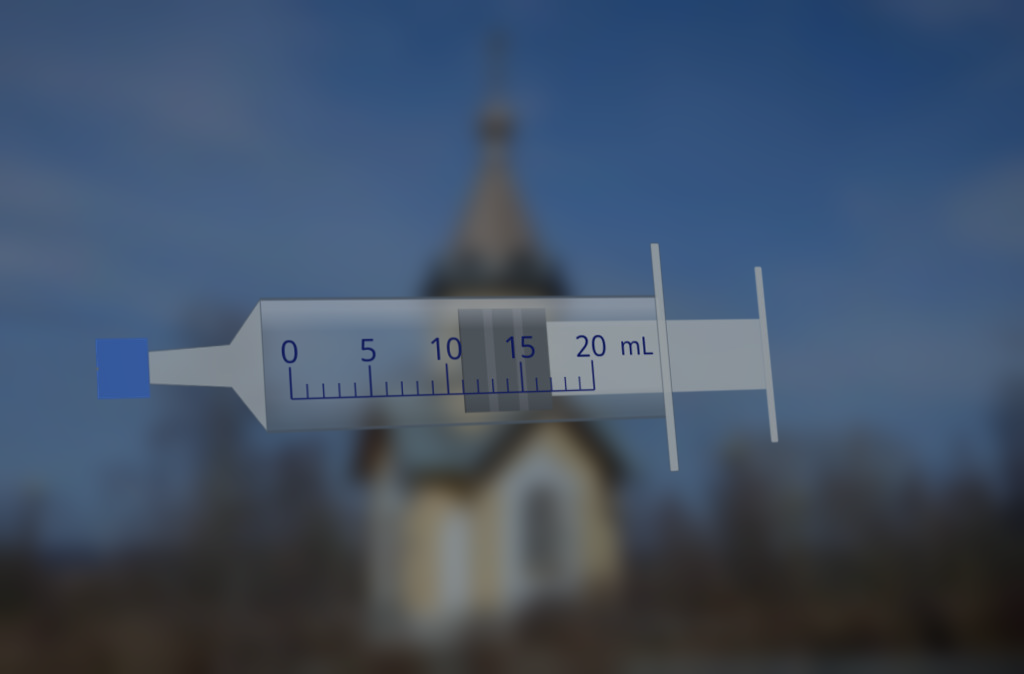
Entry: 11 (mL)
